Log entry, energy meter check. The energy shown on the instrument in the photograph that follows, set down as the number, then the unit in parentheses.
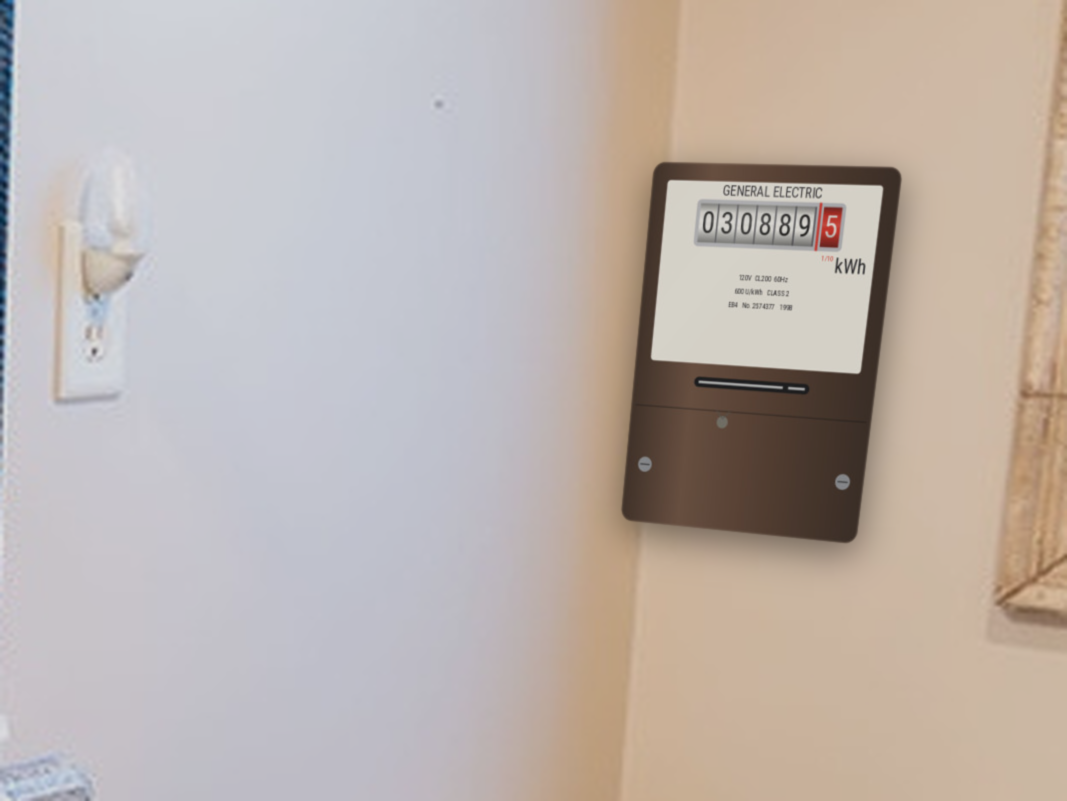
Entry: 30889.5 (kWh)
